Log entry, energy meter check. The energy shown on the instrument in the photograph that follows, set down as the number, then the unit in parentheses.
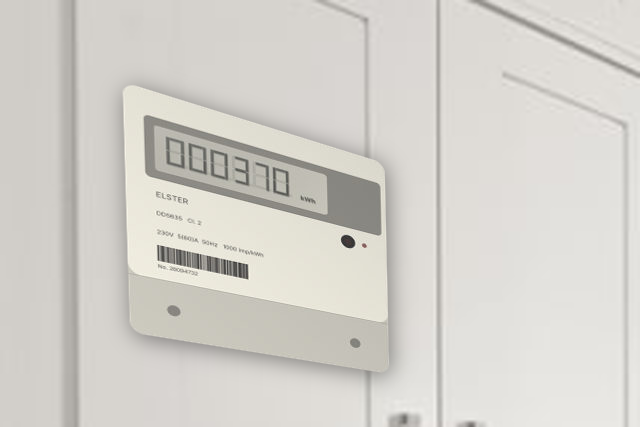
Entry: 370 (kWh)
